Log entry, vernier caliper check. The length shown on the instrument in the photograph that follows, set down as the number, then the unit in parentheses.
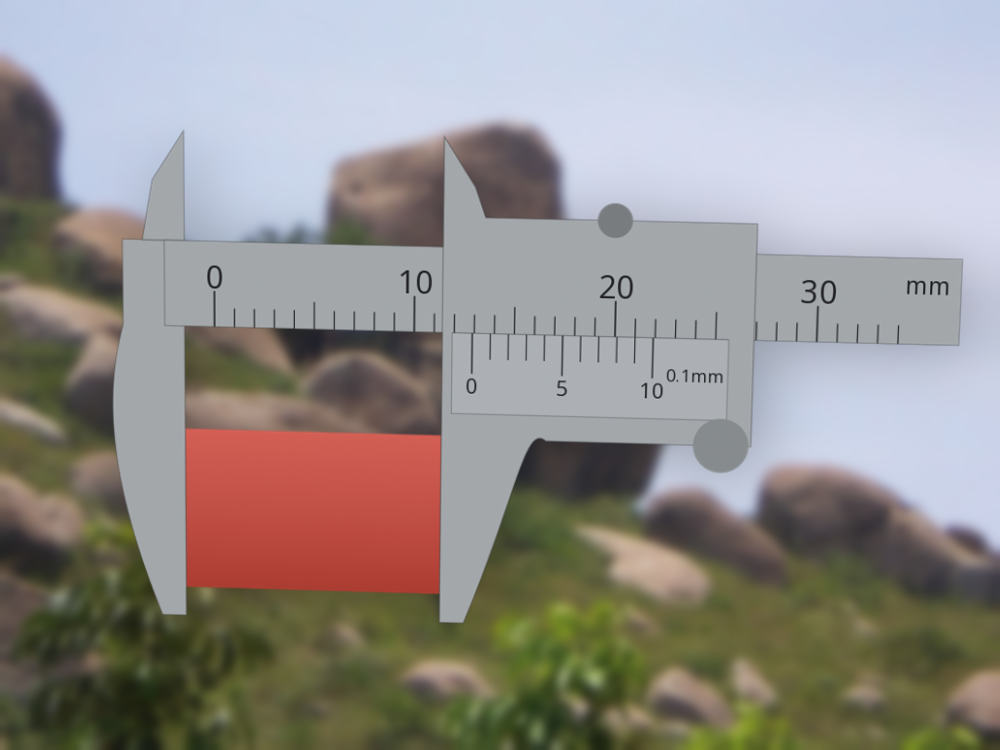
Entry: 12.9 (mm)
